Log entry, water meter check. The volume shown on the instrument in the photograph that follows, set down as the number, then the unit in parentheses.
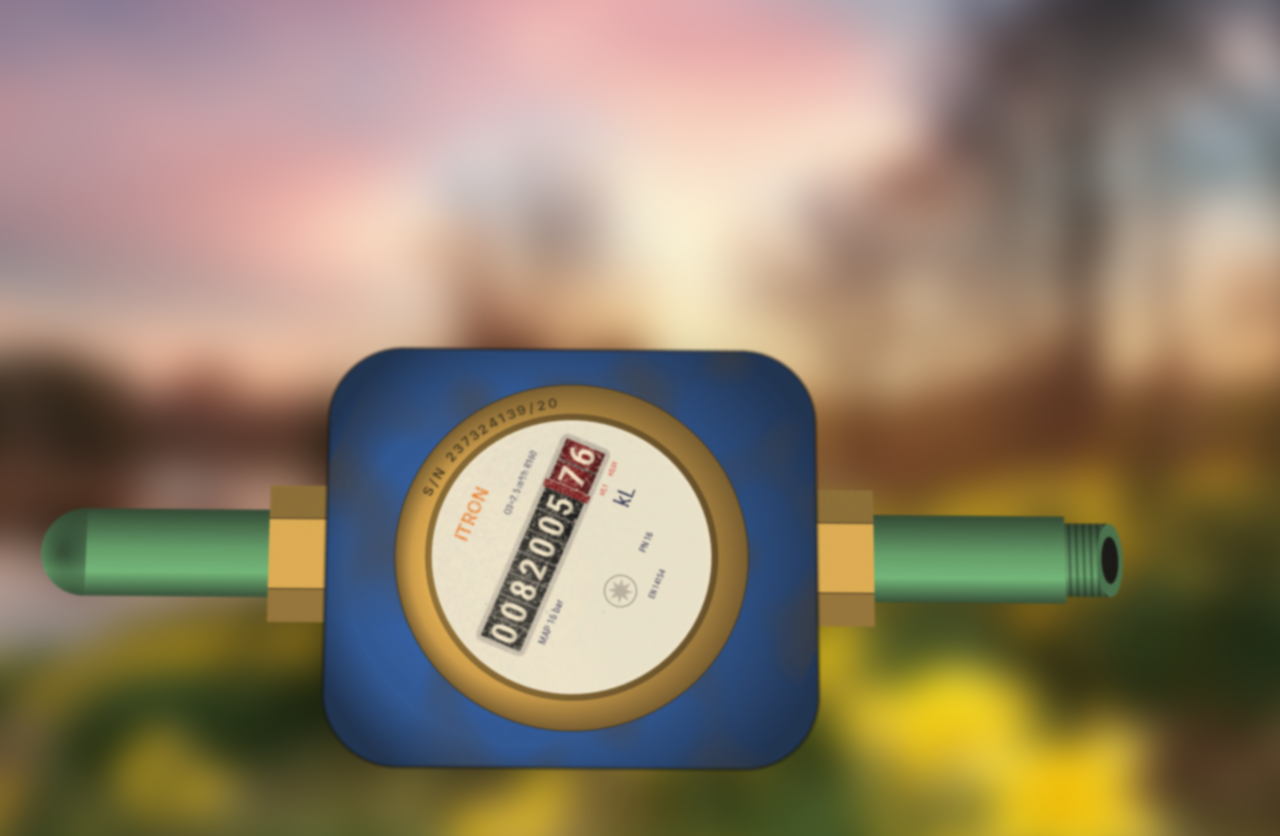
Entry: 82005.76 (kL)
